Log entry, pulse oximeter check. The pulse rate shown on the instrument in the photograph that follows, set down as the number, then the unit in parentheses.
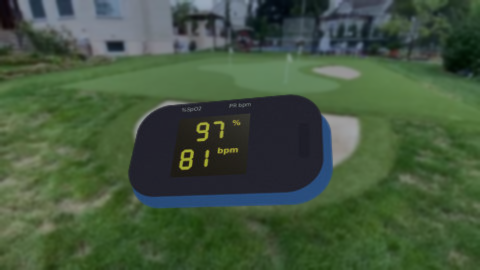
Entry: 81 (bpm)
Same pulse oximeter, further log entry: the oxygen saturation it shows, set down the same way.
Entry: 97 (%)
